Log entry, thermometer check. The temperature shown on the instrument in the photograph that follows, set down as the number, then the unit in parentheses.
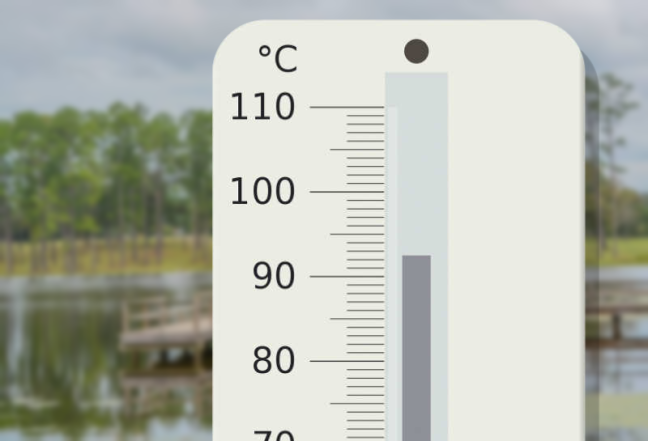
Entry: 92.5 (°C)
